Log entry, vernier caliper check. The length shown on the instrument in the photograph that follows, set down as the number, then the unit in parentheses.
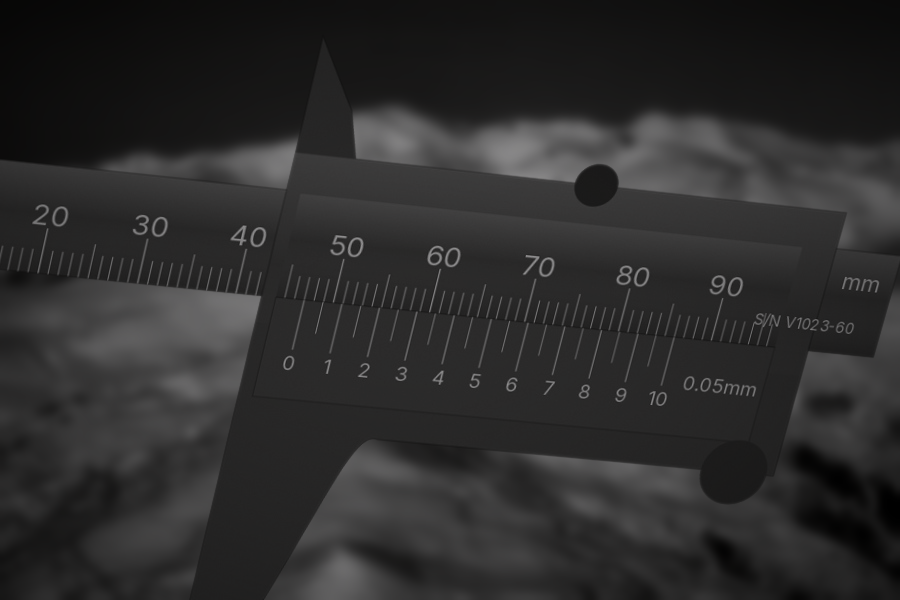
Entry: 47.0 (mm)
